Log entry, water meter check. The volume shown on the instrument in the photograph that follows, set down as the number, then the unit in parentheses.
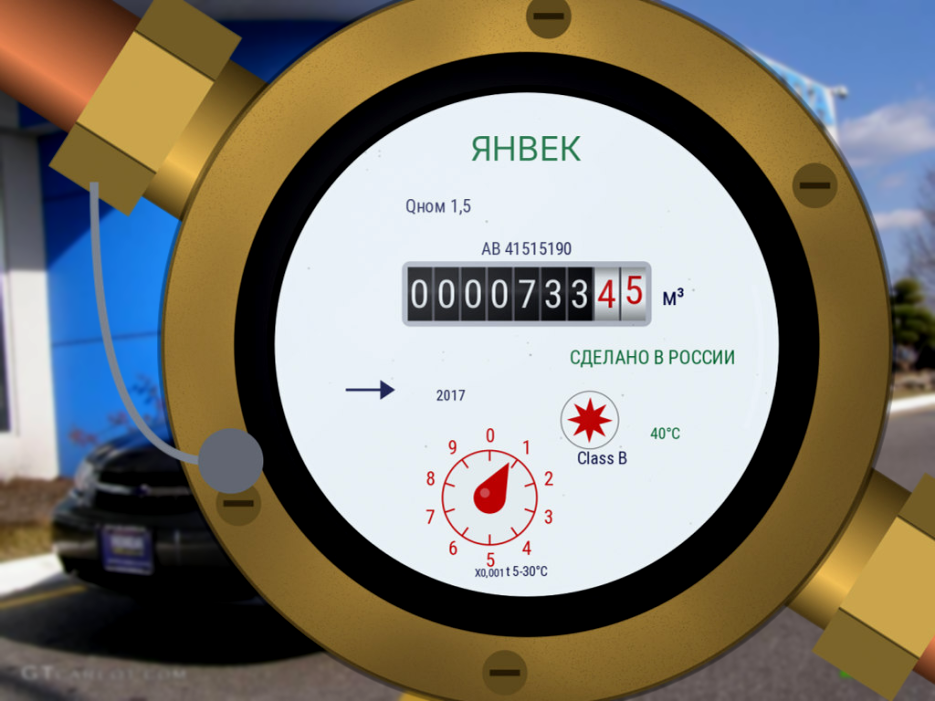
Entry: 733.450 (m³)
